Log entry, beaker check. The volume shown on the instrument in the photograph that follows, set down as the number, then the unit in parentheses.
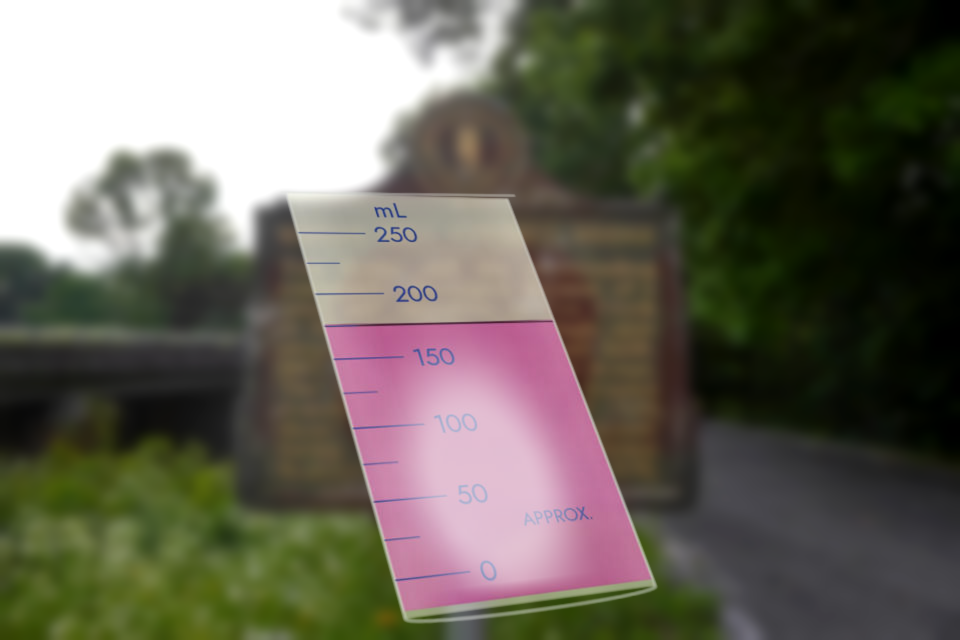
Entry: 175 (mL)
